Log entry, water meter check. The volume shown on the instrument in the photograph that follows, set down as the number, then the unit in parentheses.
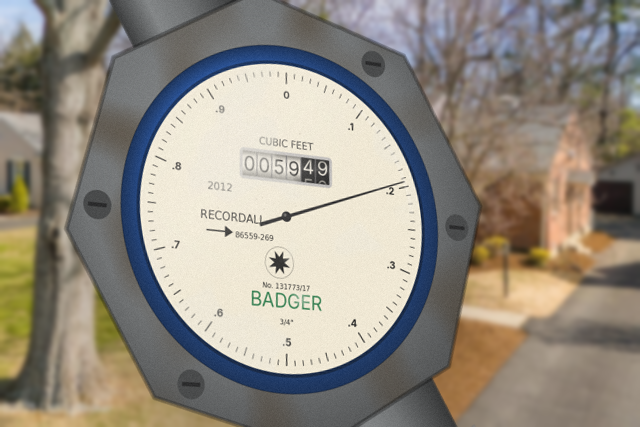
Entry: 5949.19 (ft³)
